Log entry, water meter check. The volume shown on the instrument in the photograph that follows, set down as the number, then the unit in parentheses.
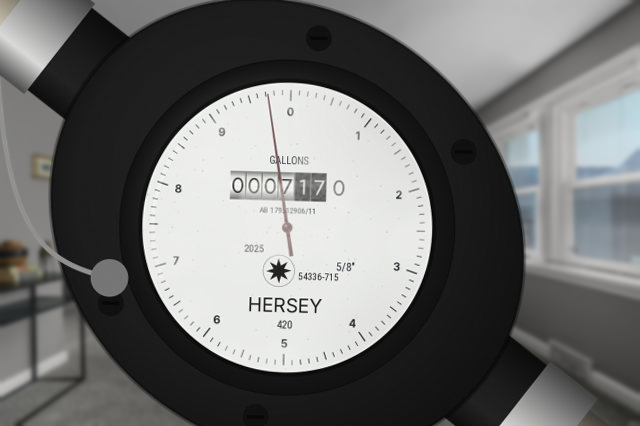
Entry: 7169.7 (gal)
